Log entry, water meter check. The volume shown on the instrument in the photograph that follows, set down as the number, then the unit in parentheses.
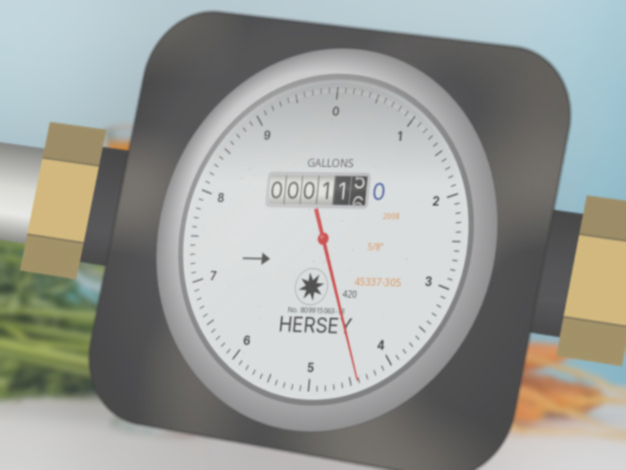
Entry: 1154.4 (gal)
